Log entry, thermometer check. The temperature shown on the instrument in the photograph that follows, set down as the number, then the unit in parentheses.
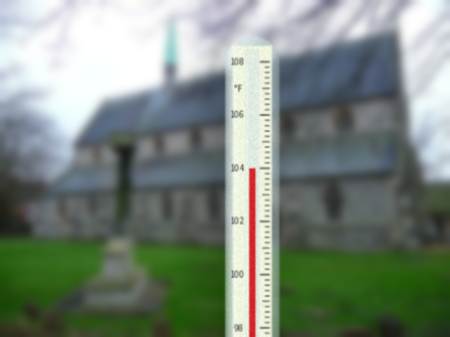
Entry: 104 (°F)
